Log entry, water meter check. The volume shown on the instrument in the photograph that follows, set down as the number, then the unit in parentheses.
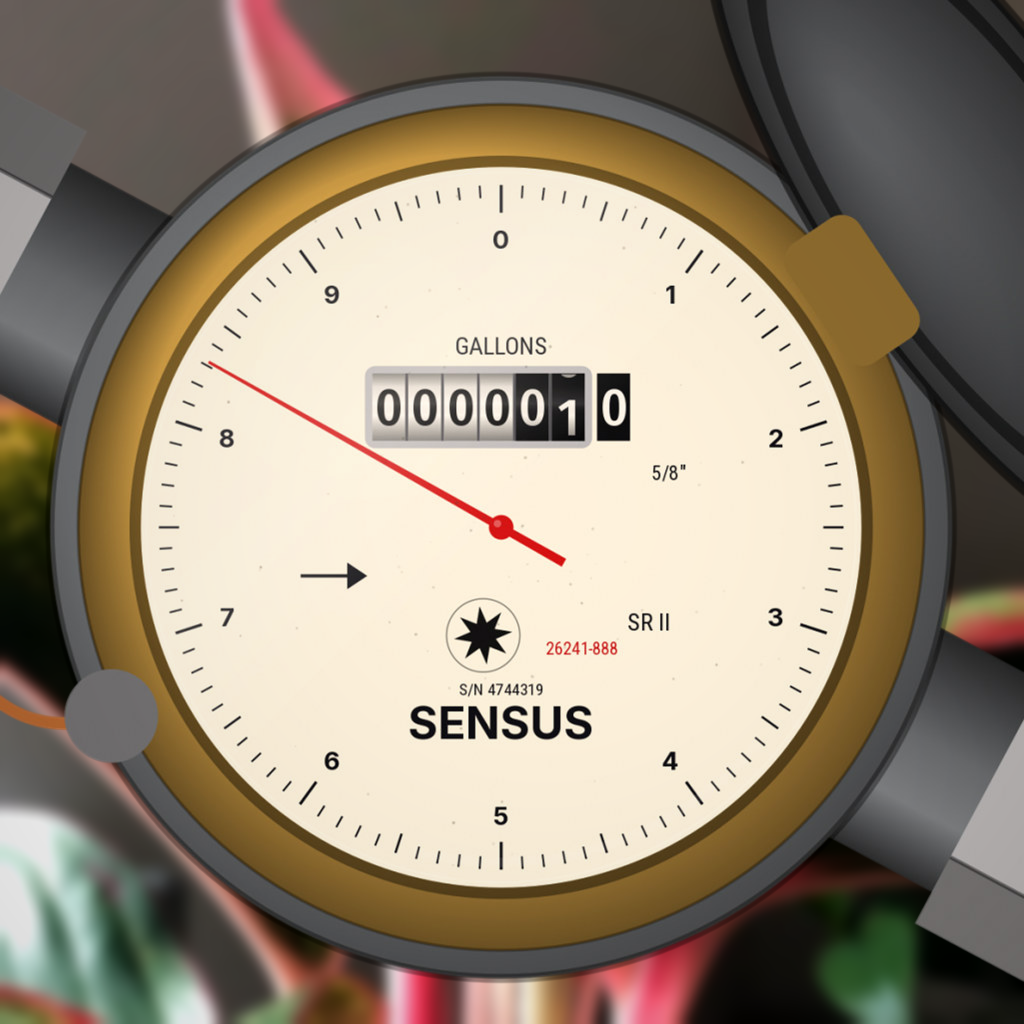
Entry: 8.3 (gal)
